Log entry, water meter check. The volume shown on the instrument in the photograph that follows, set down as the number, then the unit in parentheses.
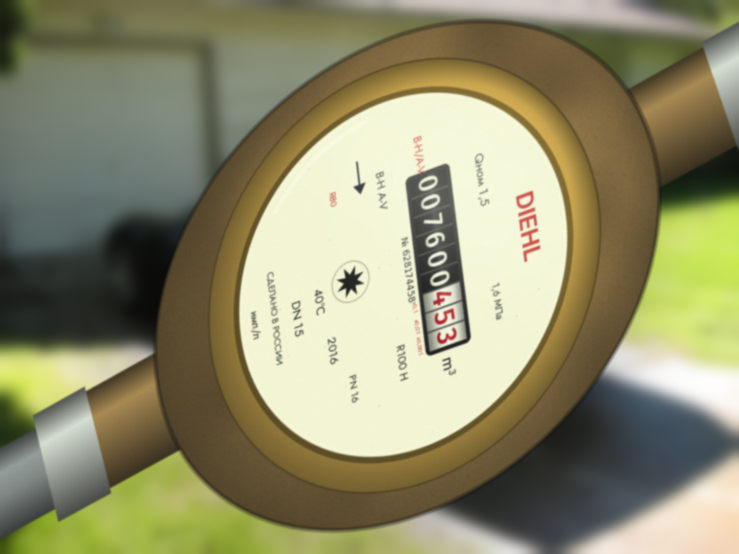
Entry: 7600.453 (m³)
